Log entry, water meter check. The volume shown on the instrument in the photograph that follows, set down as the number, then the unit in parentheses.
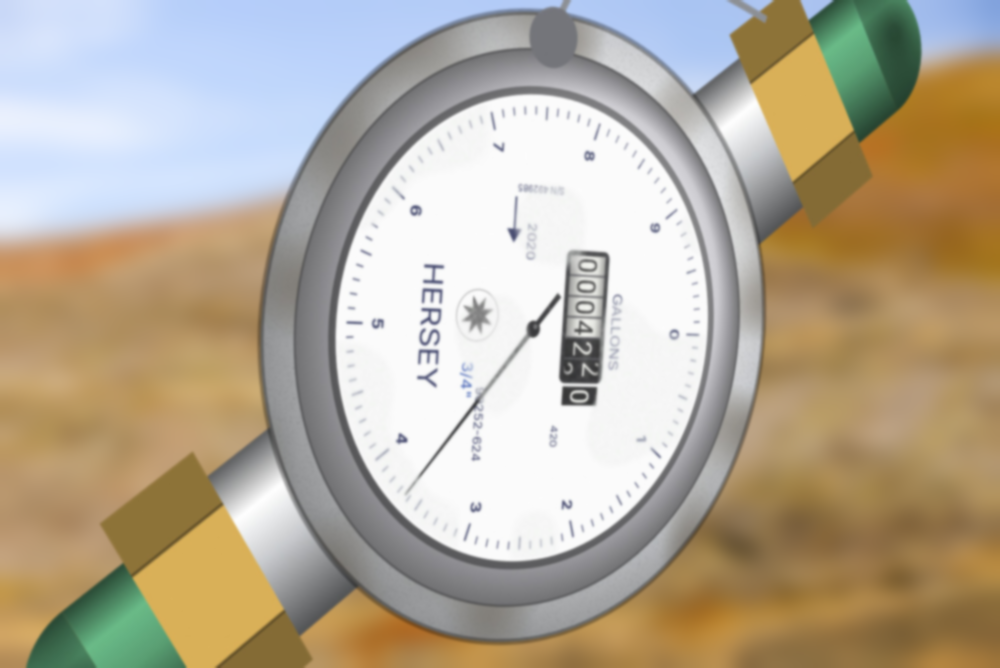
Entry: 4223.6 (gal)
